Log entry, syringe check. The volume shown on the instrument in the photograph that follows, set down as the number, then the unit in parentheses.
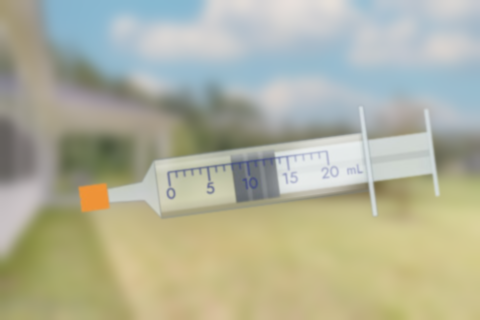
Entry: 8 (mL)
